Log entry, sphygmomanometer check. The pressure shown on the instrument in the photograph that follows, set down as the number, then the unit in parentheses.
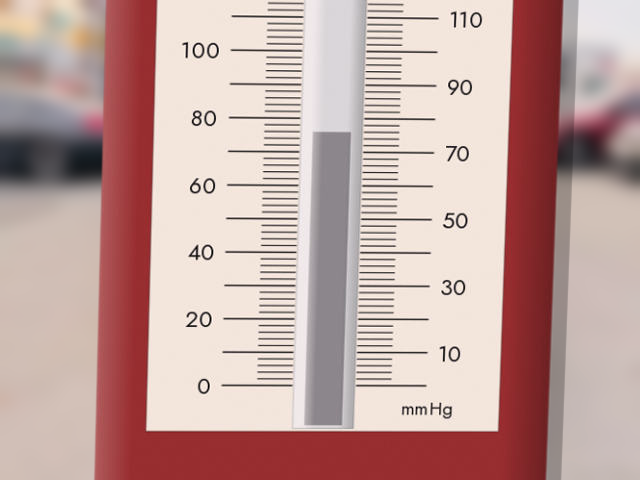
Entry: 76 (mmHg)
